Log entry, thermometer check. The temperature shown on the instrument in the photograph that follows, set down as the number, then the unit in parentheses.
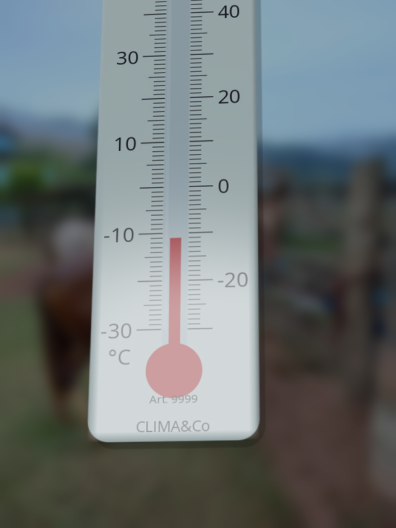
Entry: -11 (°C)
